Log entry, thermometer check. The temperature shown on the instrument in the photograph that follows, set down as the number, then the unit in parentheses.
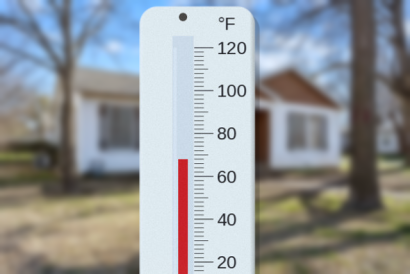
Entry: 68 (°F)
